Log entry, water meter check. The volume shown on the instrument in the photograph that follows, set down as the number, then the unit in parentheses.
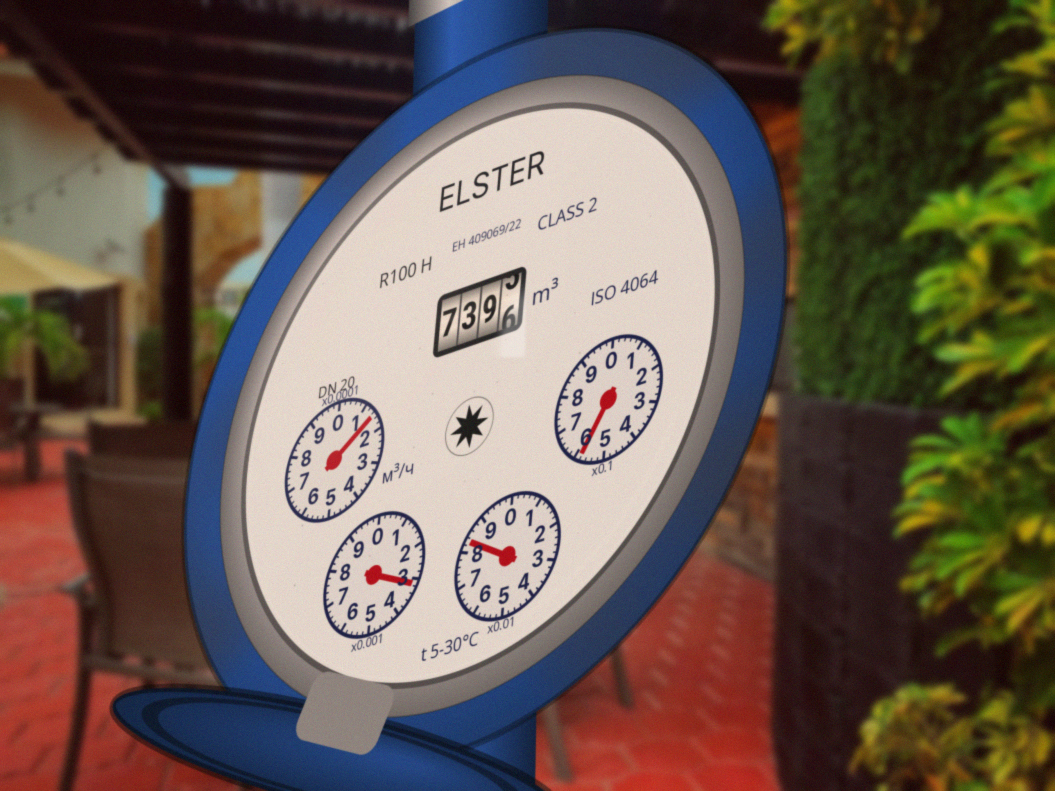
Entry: 7395.5831 (m³)
